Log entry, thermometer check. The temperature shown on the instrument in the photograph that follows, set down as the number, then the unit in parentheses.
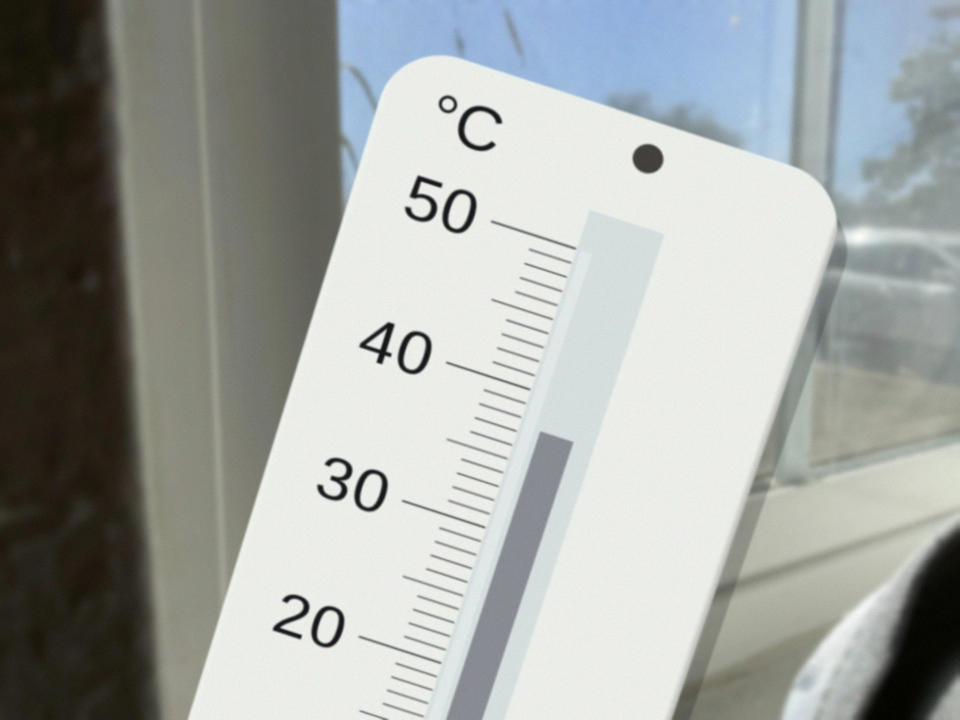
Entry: 37.5 (°C)
